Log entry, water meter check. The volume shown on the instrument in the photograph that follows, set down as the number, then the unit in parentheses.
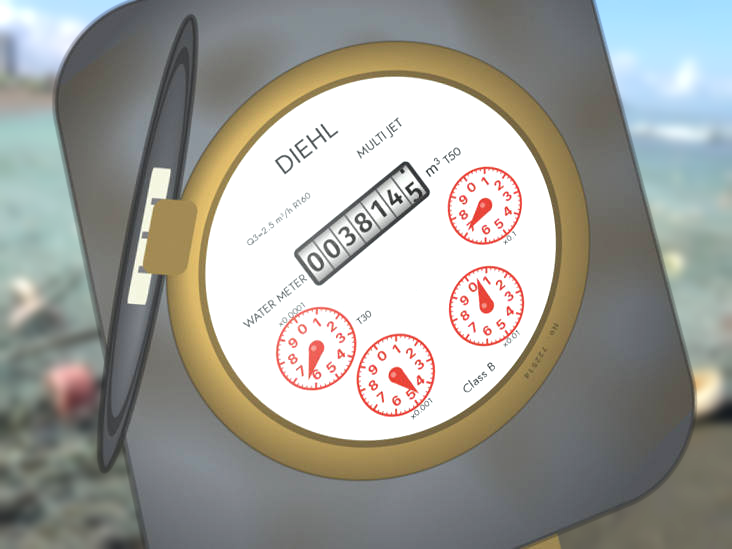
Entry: 38144.7046 (m³)
